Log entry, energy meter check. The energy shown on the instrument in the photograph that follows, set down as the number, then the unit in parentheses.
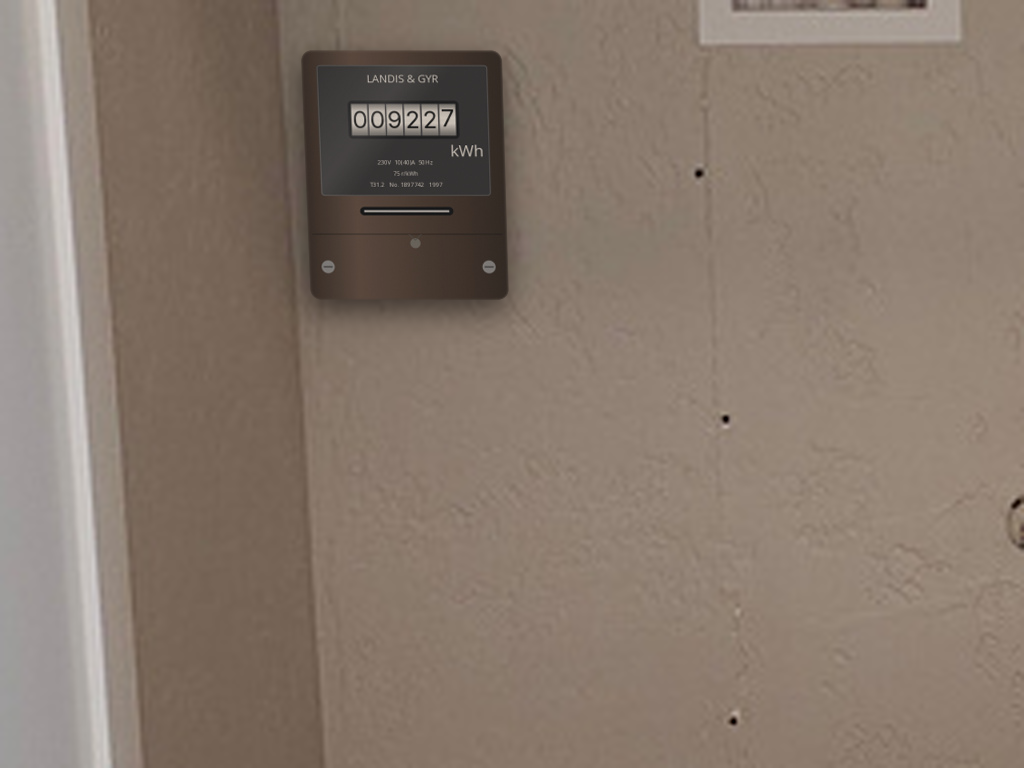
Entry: 9227 (kWh)
